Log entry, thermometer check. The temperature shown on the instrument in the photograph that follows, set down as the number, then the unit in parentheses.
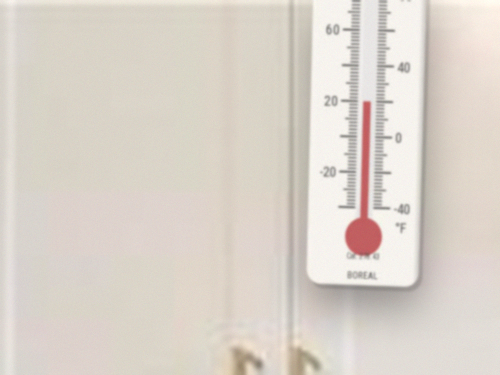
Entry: 20 (°F)
